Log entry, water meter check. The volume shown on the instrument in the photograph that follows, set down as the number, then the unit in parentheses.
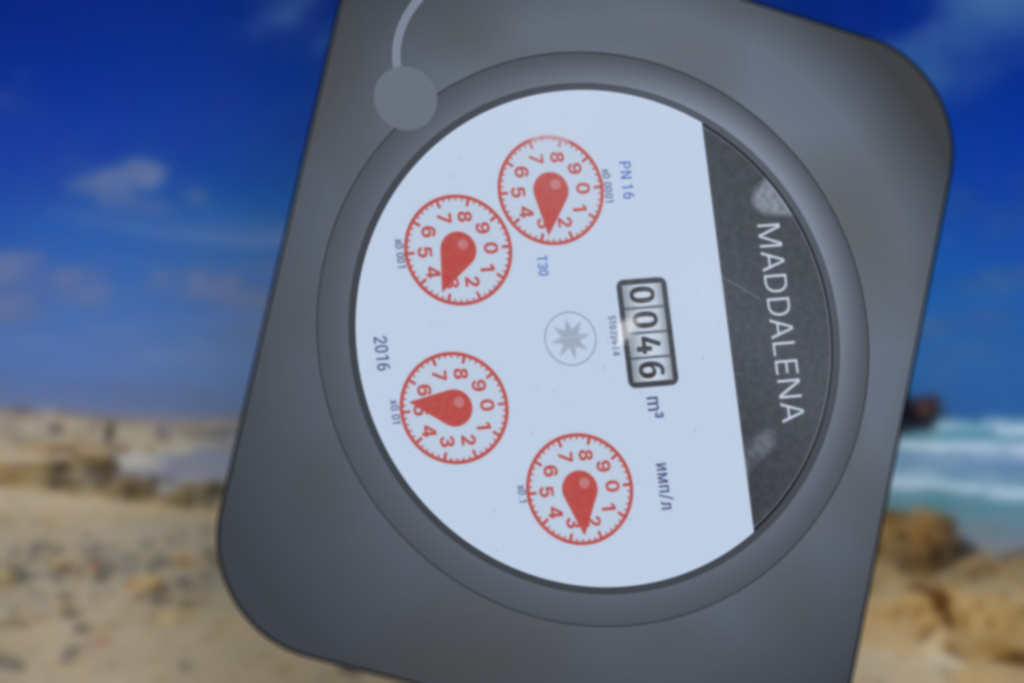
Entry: 46.2532 (m³)
